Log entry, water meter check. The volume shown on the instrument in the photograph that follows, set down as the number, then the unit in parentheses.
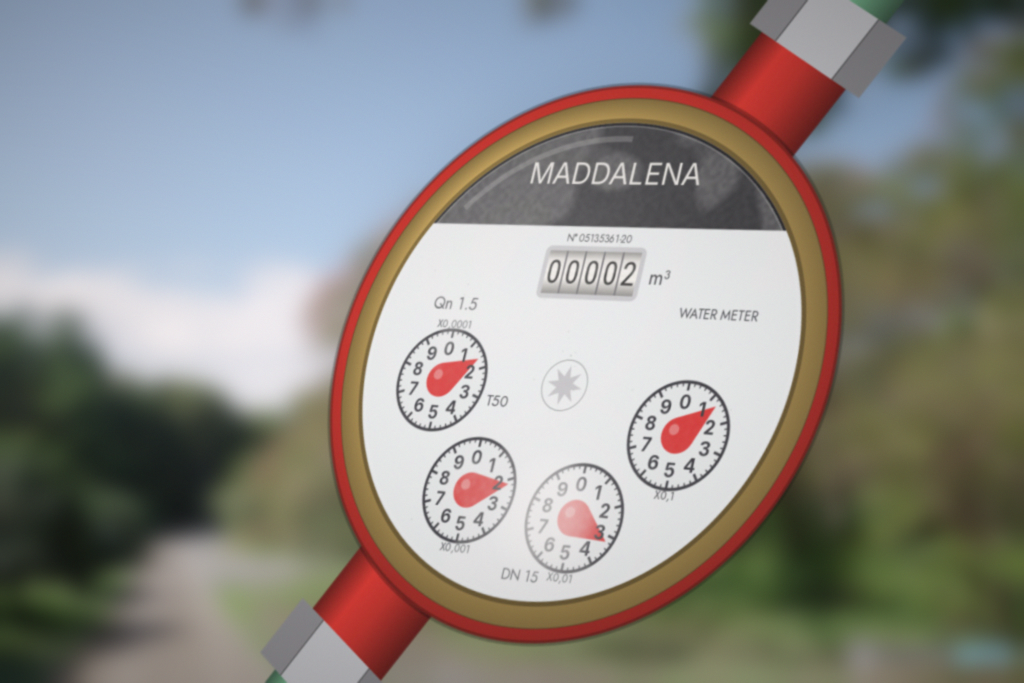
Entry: 2.1321 (m³)
